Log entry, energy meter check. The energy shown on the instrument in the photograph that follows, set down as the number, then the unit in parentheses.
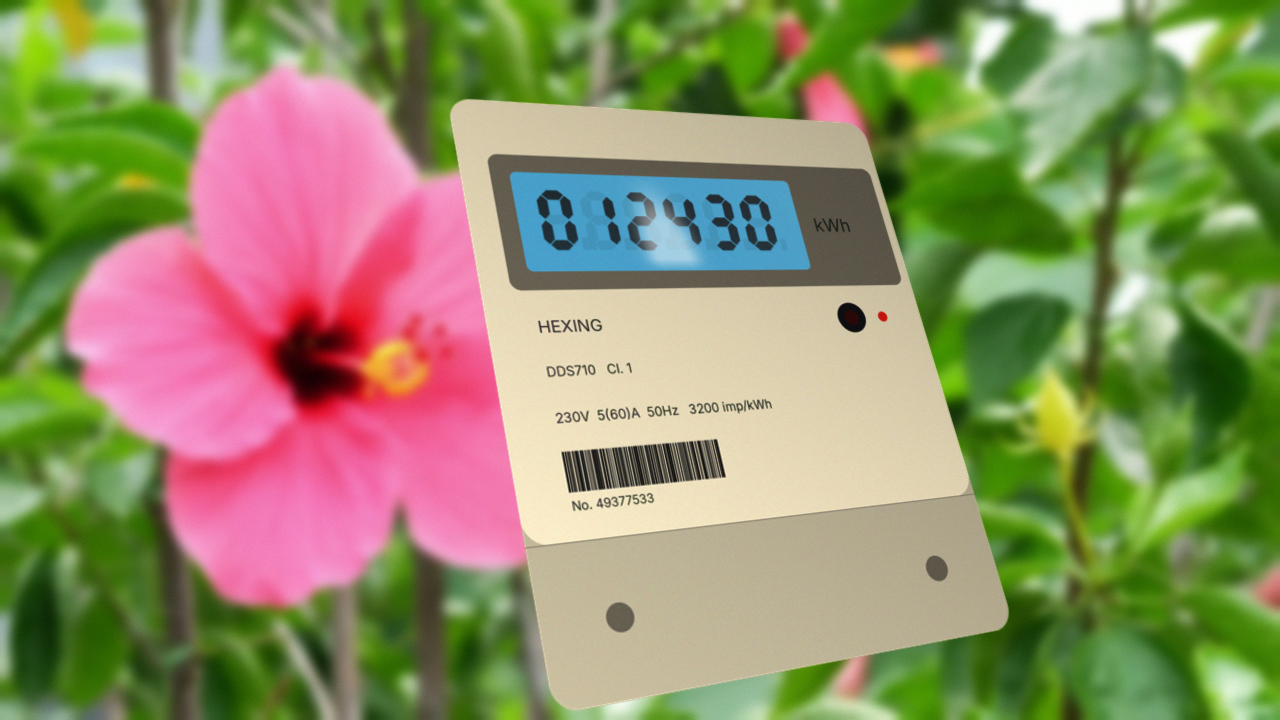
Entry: 12430 (kWh)
